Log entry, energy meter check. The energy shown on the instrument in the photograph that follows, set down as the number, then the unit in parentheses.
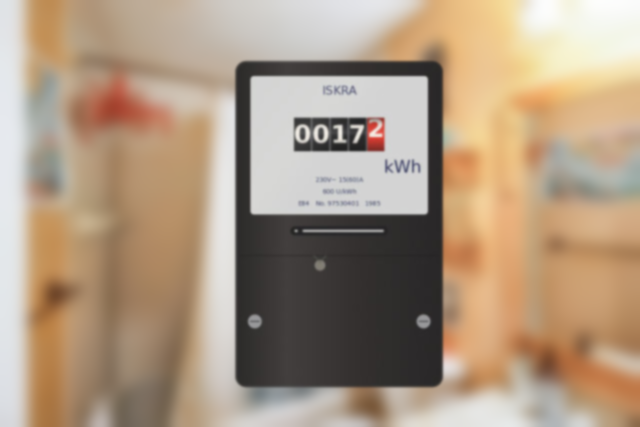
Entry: 17.2 (kWh)
